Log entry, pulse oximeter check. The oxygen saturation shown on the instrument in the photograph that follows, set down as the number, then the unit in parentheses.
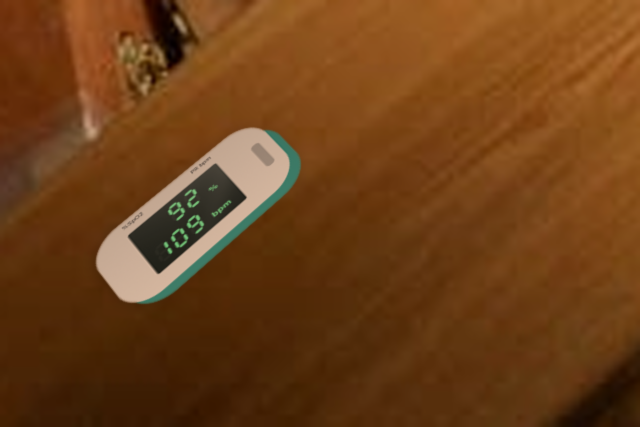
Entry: 92 (%)
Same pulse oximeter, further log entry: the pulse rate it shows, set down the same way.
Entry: 109 (bpm)
